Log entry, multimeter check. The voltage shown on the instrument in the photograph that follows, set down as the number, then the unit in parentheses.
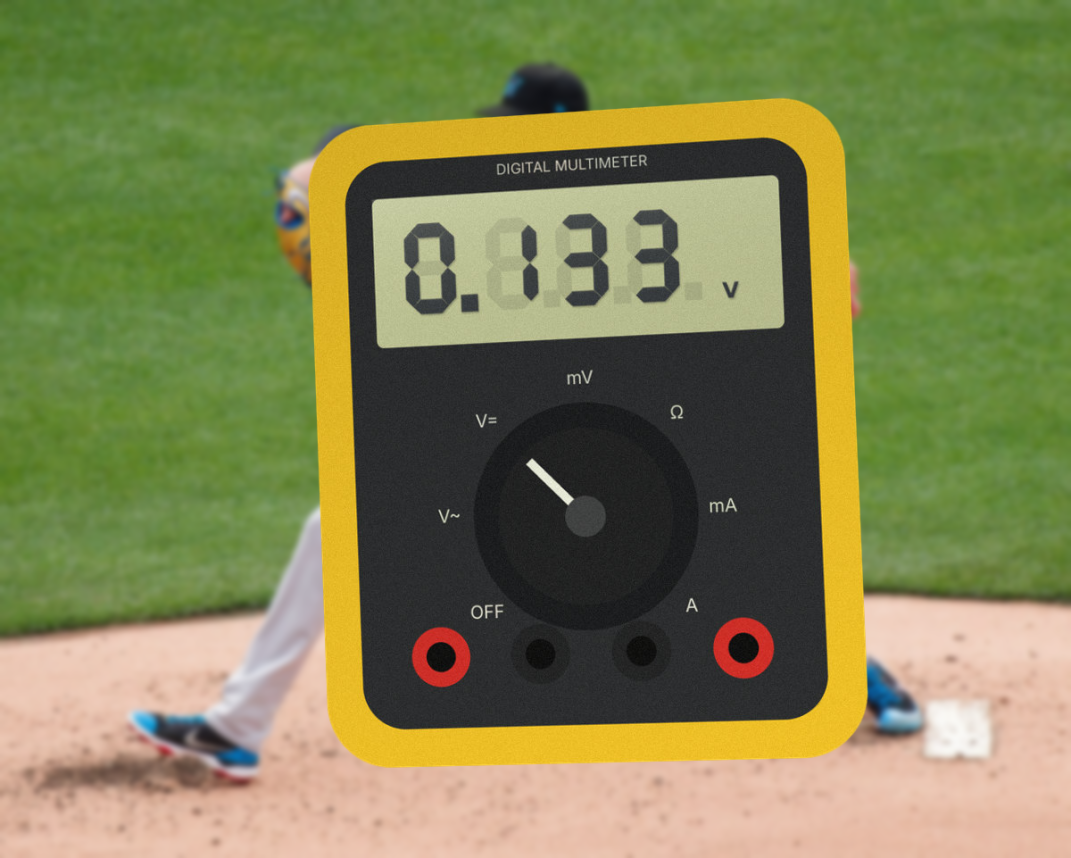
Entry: 0.133 (V)
